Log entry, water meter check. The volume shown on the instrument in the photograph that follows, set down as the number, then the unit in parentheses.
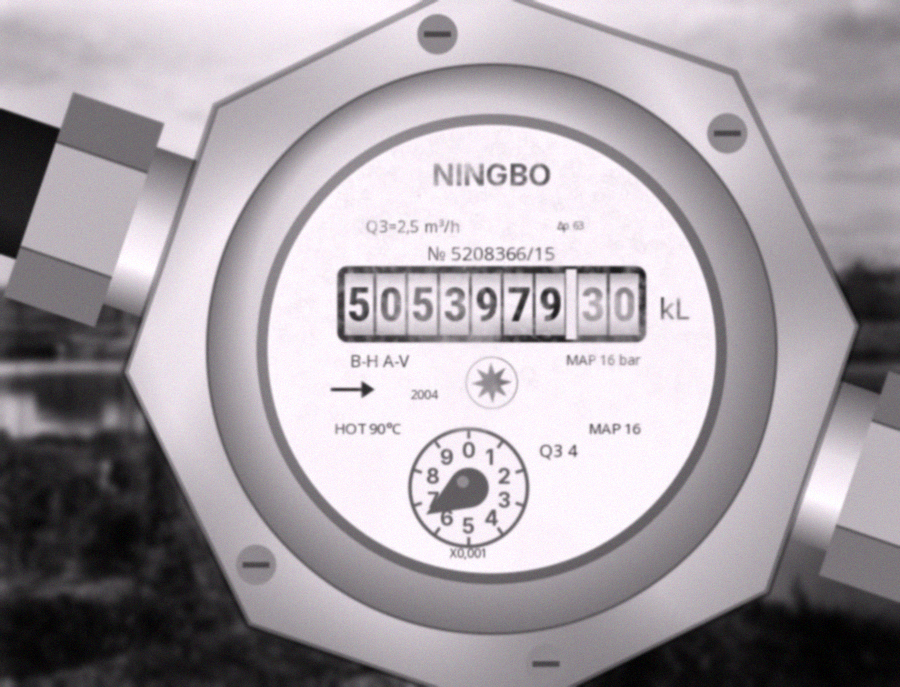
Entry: 5053979.306 (kL)
